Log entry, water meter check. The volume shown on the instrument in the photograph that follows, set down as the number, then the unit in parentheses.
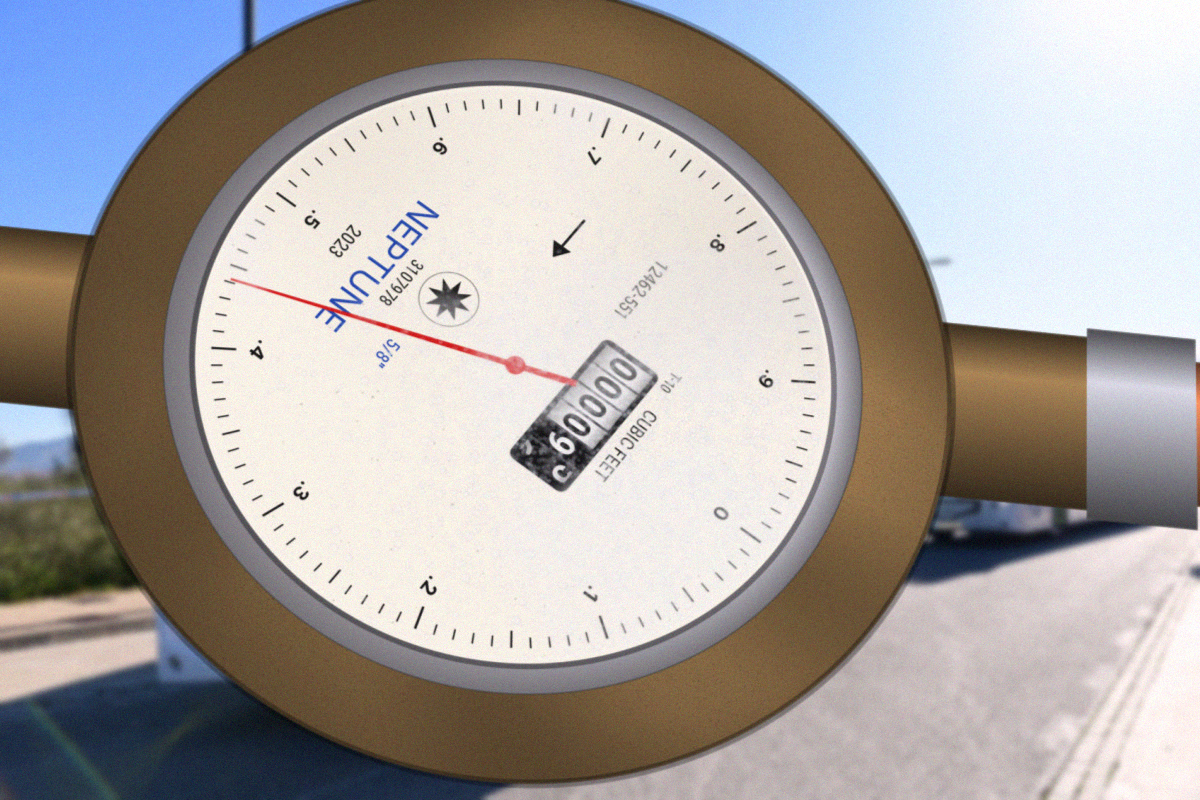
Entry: 95.44 (ft³)
